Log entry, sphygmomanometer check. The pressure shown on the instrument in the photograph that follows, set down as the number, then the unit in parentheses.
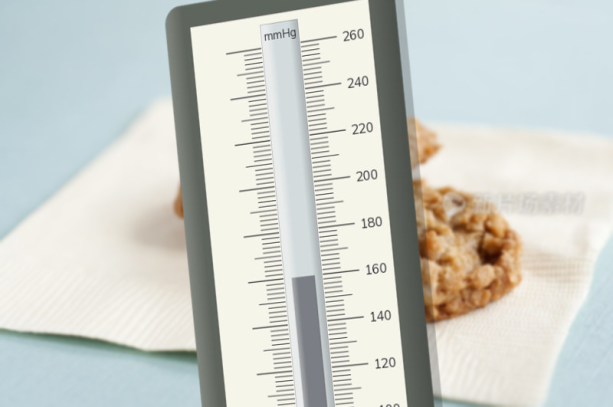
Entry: 160 (mmHg)
